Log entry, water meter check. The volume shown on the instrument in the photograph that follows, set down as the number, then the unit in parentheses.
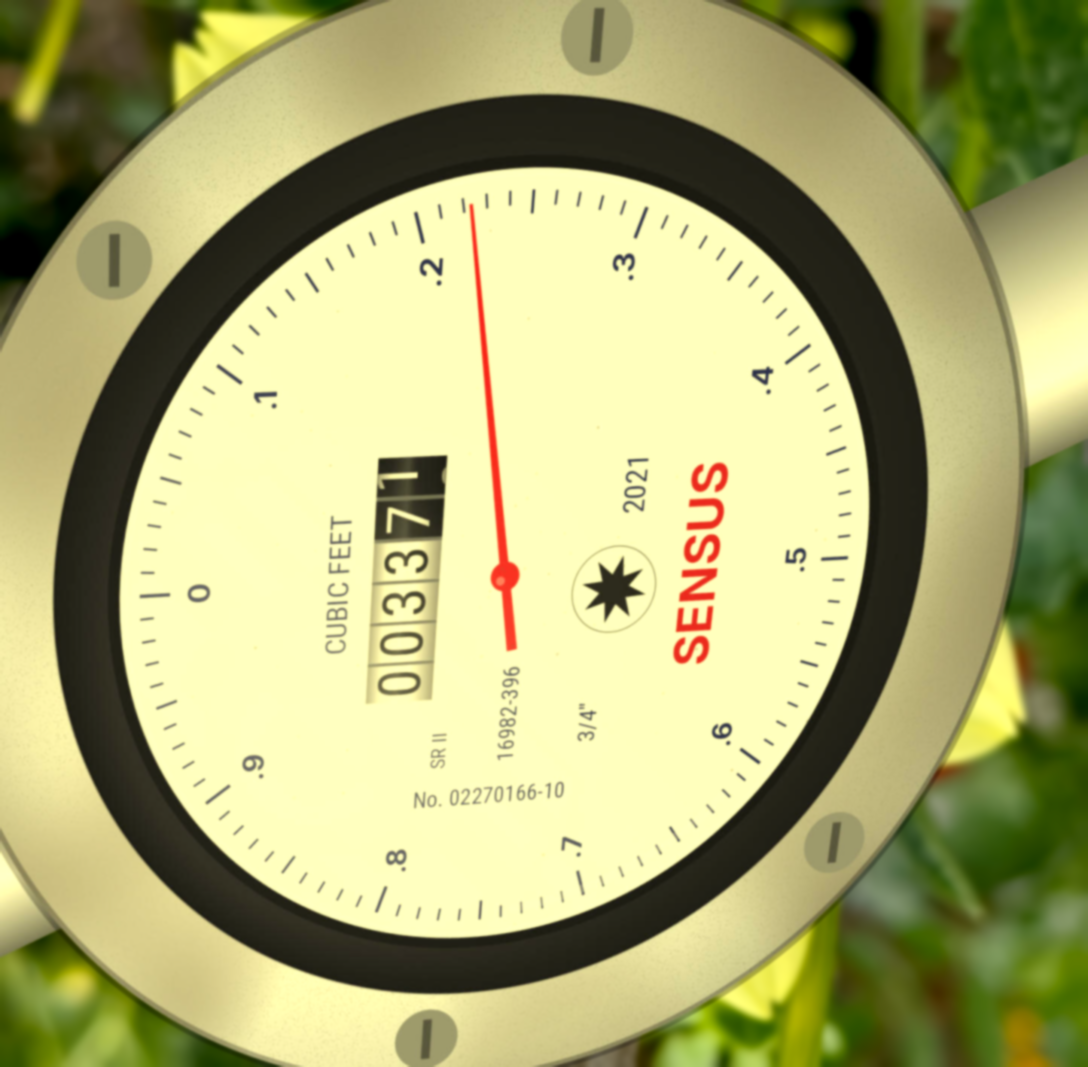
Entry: 3371.22 (ft³)
